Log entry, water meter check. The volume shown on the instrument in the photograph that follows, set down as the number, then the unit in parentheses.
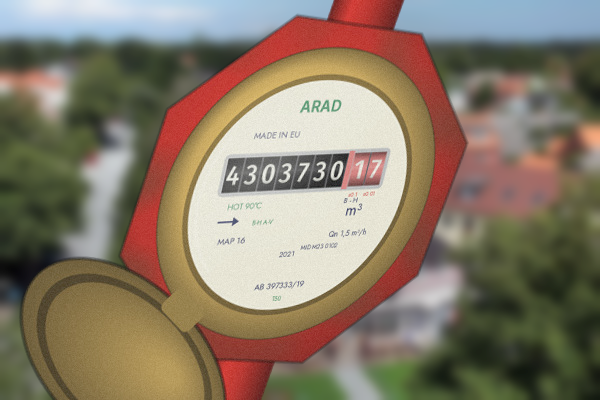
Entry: 4303730.17 (m³)
